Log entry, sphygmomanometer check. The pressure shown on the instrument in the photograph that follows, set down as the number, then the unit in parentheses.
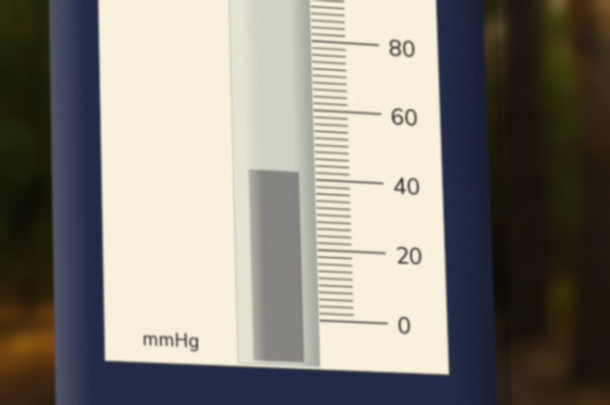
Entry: 42 (mmHg)
